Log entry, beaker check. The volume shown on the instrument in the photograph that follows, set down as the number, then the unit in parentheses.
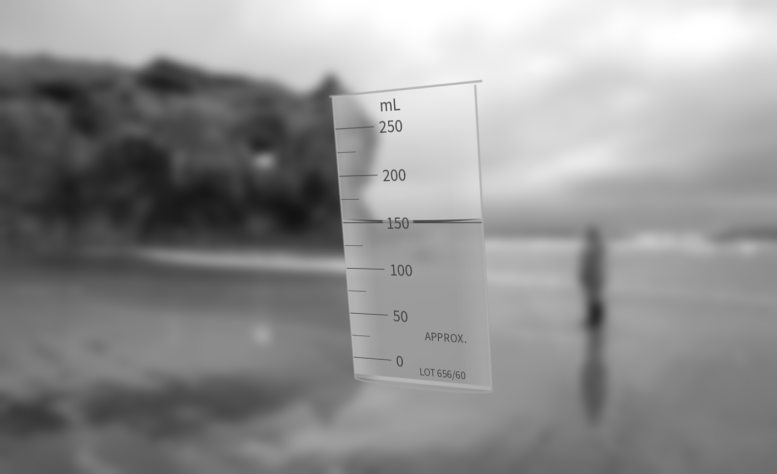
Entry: 150 (mL)
